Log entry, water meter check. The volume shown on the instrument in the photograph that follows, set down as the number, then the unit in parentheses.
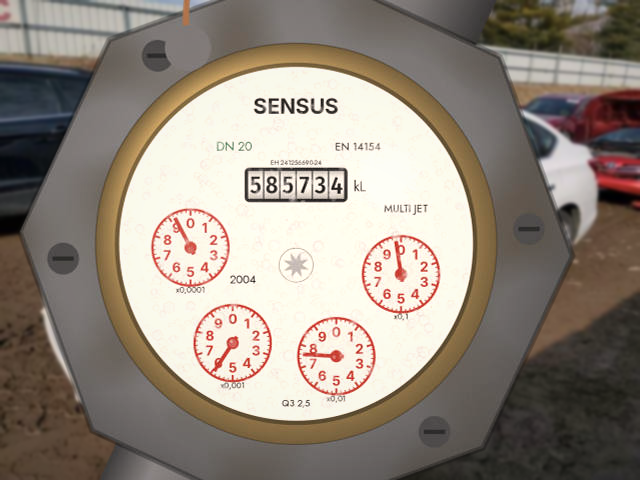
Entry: 585733.9759 (kL)
